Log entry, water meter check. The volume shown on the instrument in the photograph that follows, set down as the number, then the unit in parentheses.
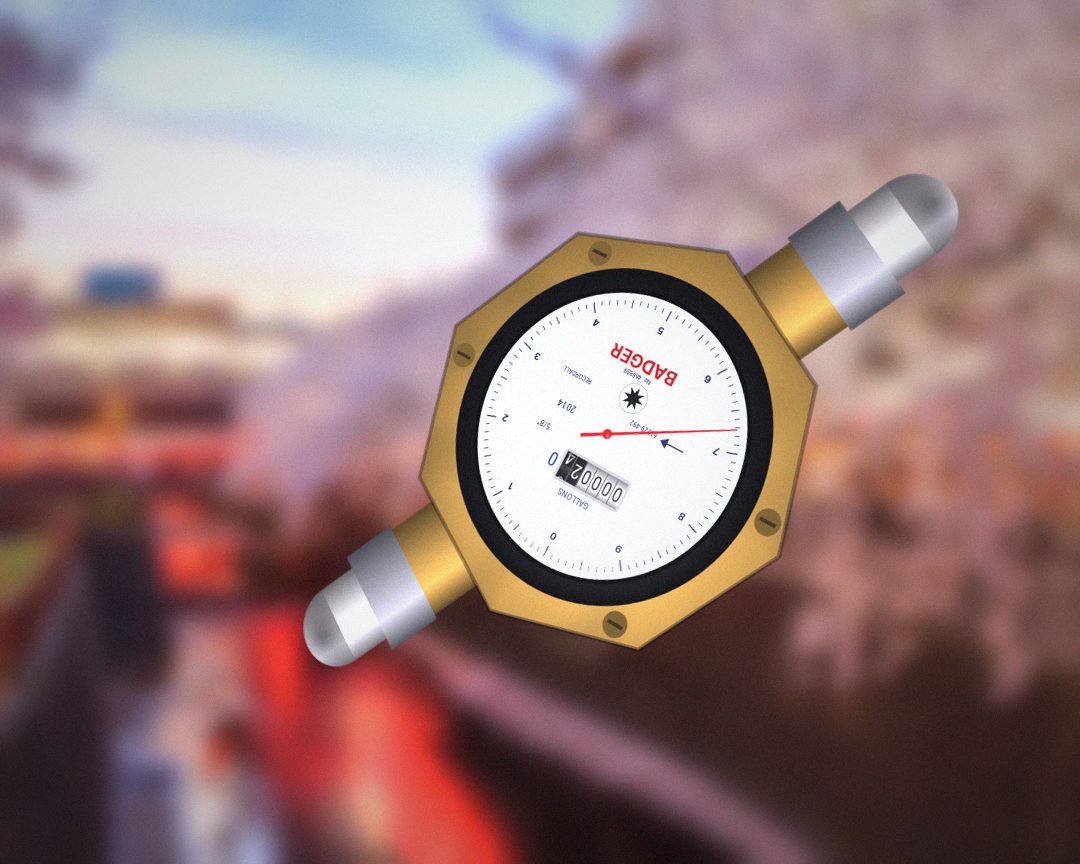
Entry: 236.7 (gal)
